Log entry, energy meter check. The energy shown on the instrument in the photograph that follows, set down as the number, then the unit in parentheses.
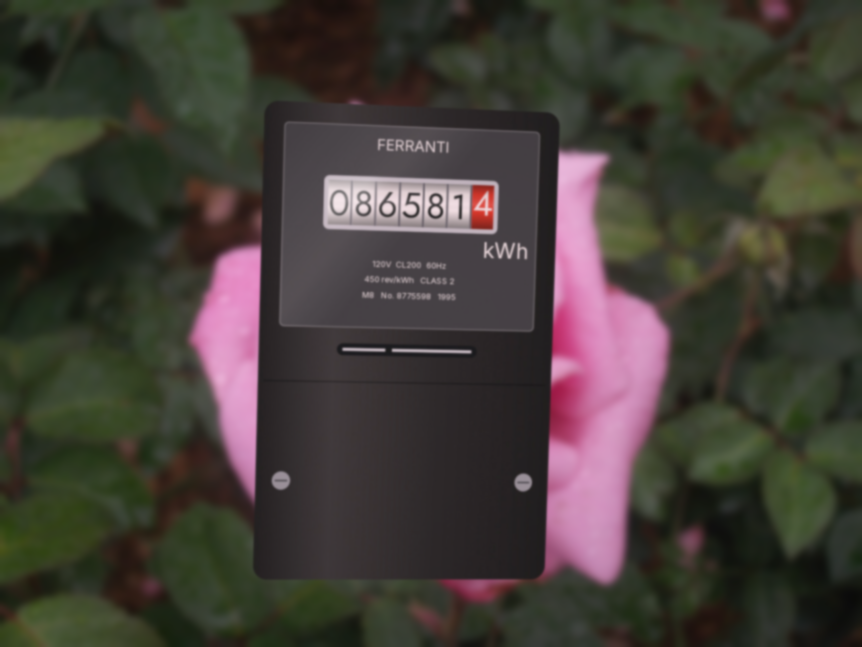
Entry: 86581.4 (kWh)
